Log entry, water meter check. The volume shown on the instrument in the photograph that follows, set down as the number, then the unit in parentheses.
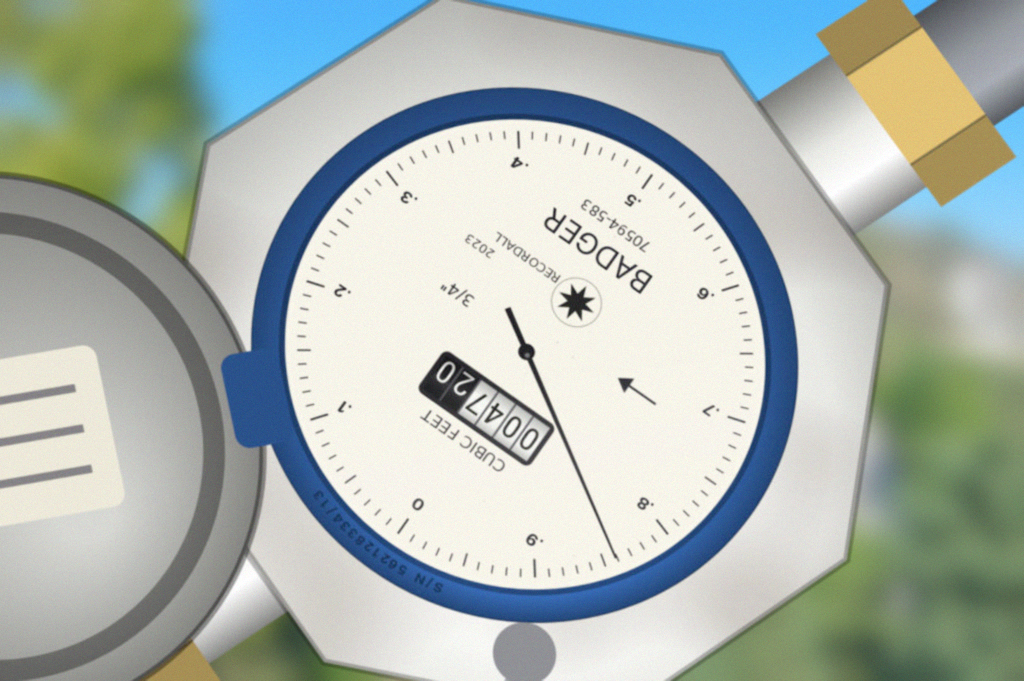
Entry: 4719.84 (ft³)
